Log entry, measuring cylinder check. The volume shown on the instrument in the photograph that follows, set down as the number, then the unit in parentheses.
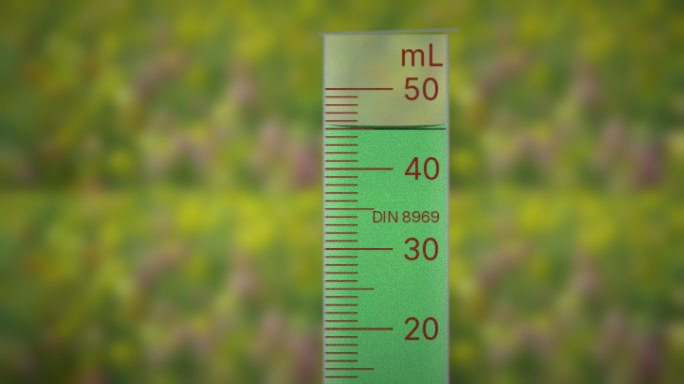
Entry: 45 (mL)
